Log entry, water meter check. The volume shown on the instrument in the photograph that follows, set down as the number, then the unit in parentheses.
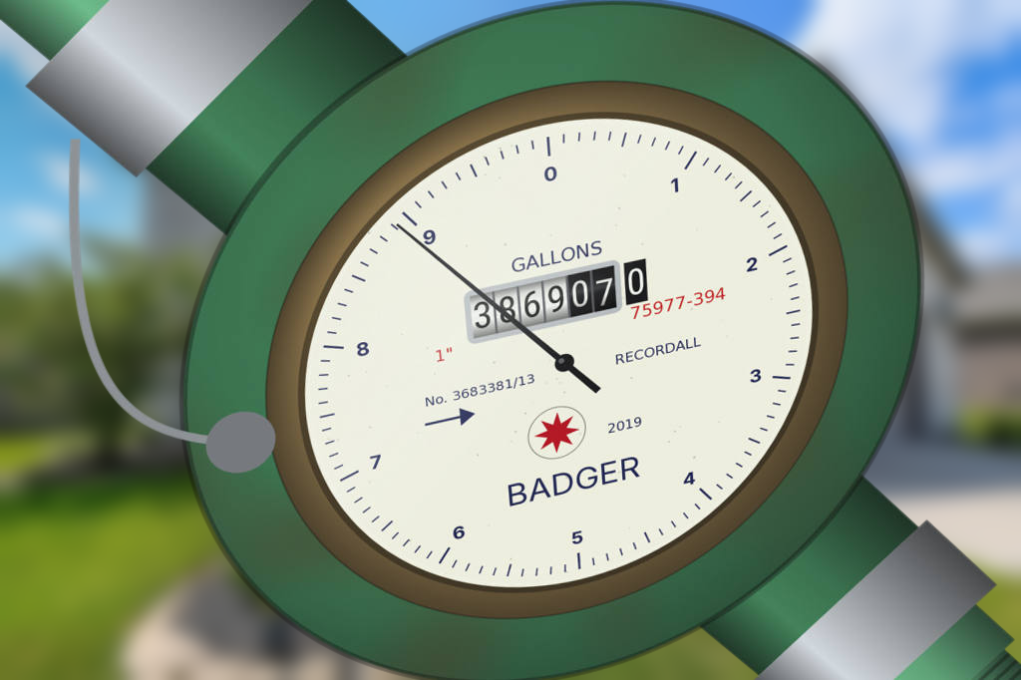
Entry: 3869068.9 (gal)
